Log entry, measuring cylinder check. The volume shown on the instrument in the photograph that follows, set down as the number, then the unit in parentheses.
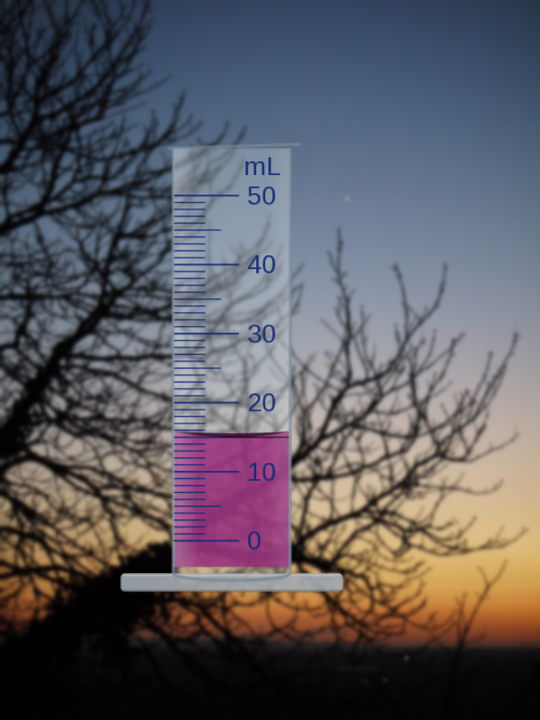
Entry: 15 (mL)
